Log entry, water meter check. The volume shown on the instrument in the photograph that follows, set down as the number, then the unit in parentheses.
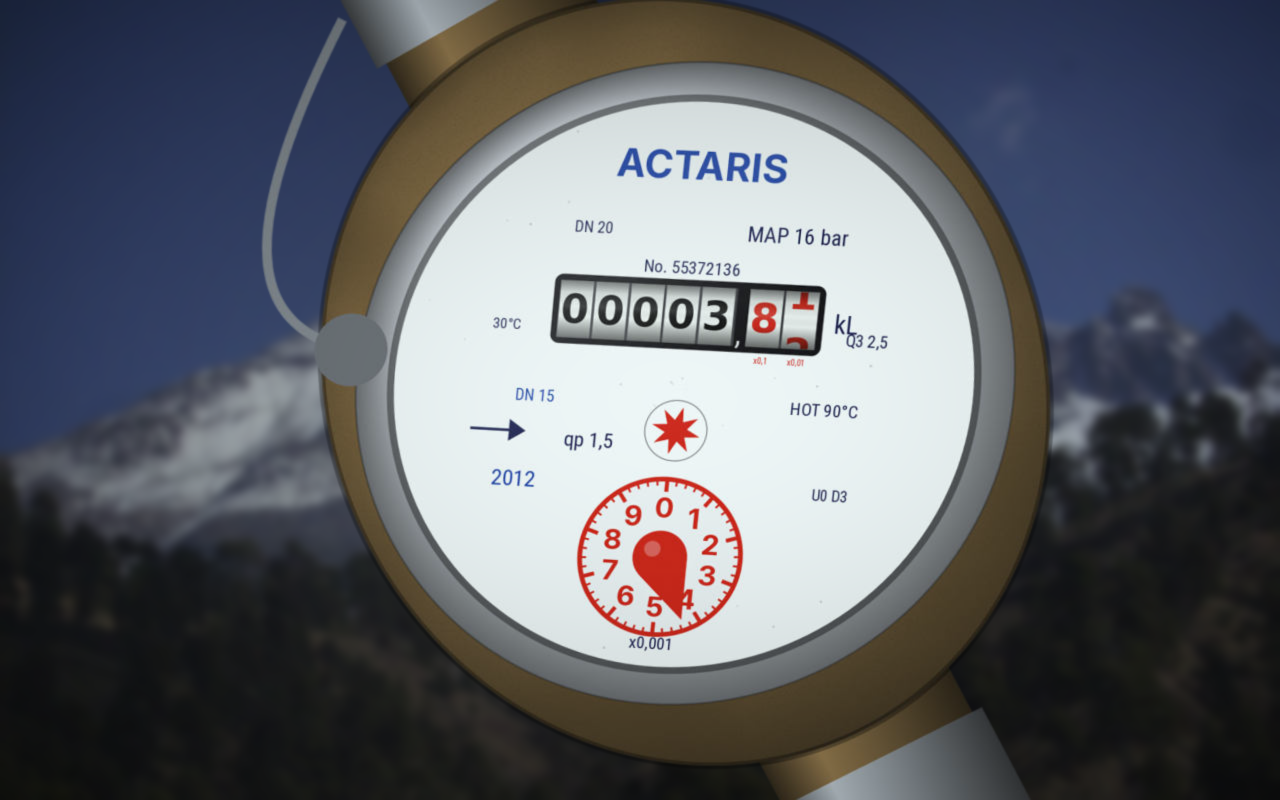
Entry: 3.814 (kL)
